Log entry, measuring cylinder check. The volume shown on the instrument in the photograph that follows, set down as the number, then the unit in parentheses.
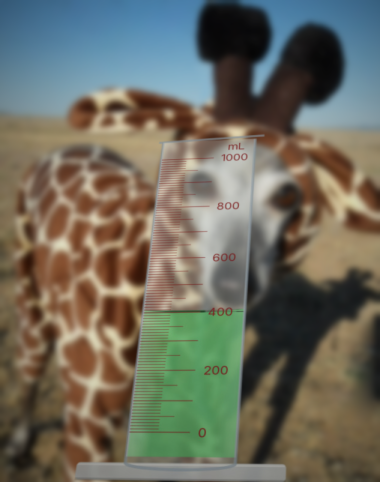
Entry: 400 (mL)
